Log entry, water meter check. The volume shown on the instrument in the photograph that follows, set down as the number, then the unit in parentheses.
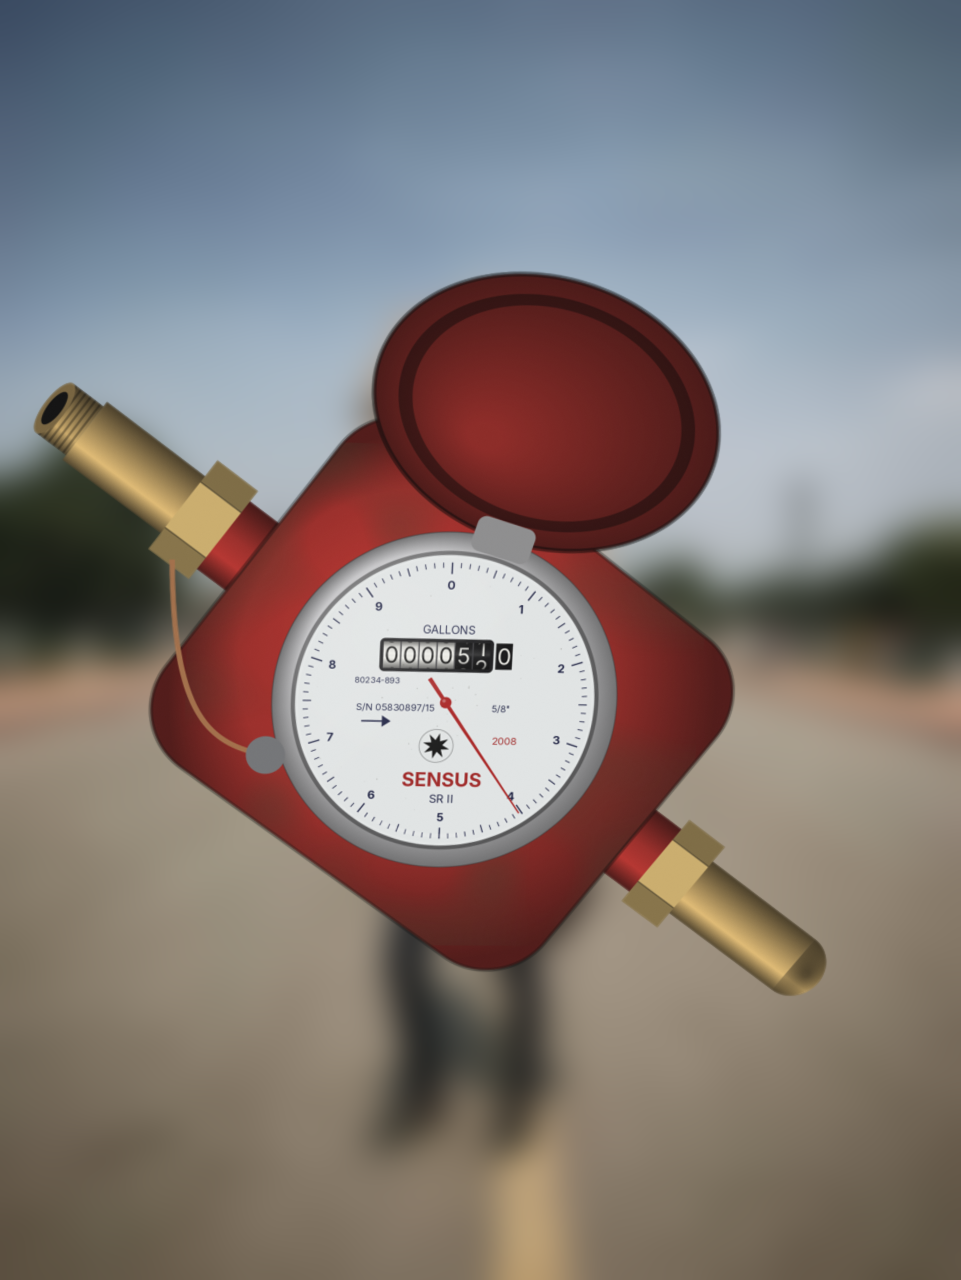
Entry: 514.0 (gal)
